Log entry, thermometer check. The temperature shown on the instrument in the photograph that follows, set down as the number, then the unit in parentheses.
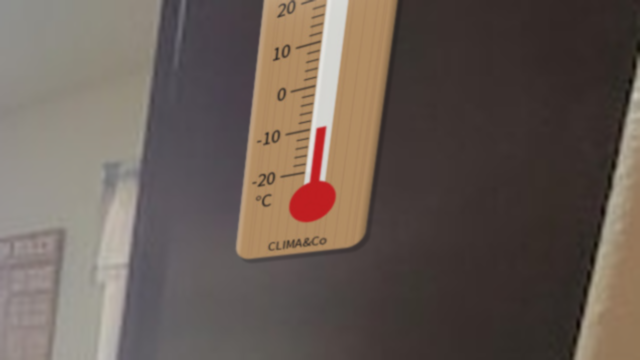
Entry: -10 (°C)
